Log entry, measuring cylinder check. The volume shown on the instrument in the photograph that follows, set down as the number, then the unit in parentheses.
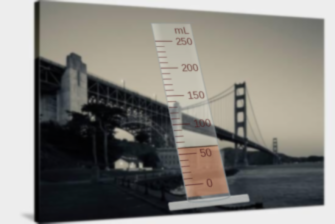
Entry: 60 (mL)
